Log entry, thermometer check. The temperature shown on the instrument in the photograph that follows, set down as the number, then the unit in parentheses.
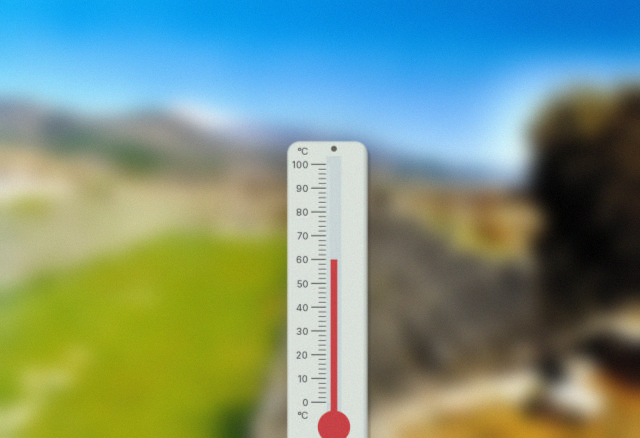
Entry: 60 (°C)
